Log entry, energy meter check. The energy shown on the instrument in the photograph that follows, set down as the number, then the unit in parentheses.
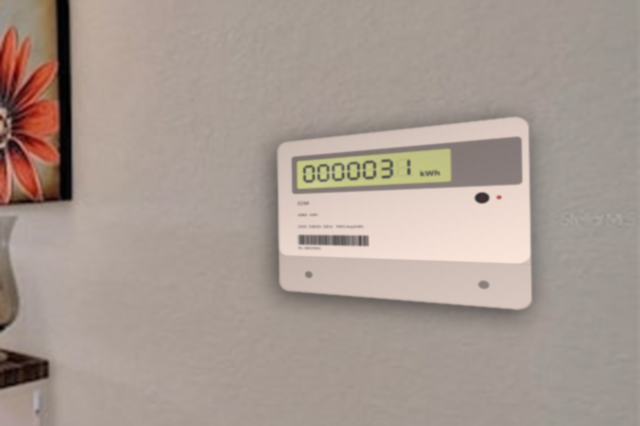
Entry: 31 (kWh)
